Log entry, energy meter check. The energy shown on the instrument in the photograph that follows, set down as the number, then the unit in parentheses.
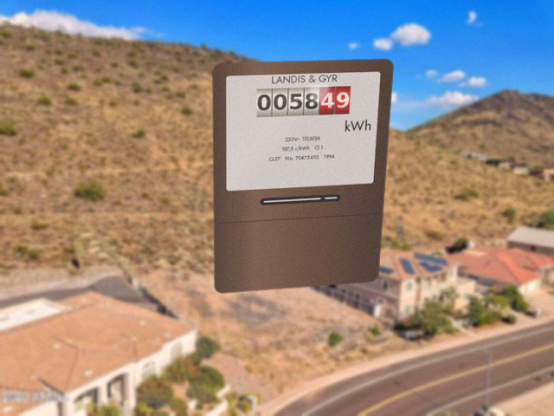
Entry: 58.49 (kWh)
